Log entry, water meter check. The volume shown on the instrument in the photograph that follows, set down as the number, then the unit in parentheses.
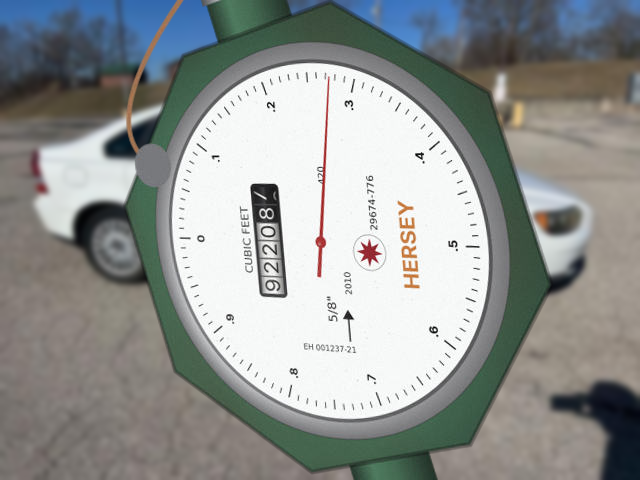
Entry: 922087.27 (ft³)
